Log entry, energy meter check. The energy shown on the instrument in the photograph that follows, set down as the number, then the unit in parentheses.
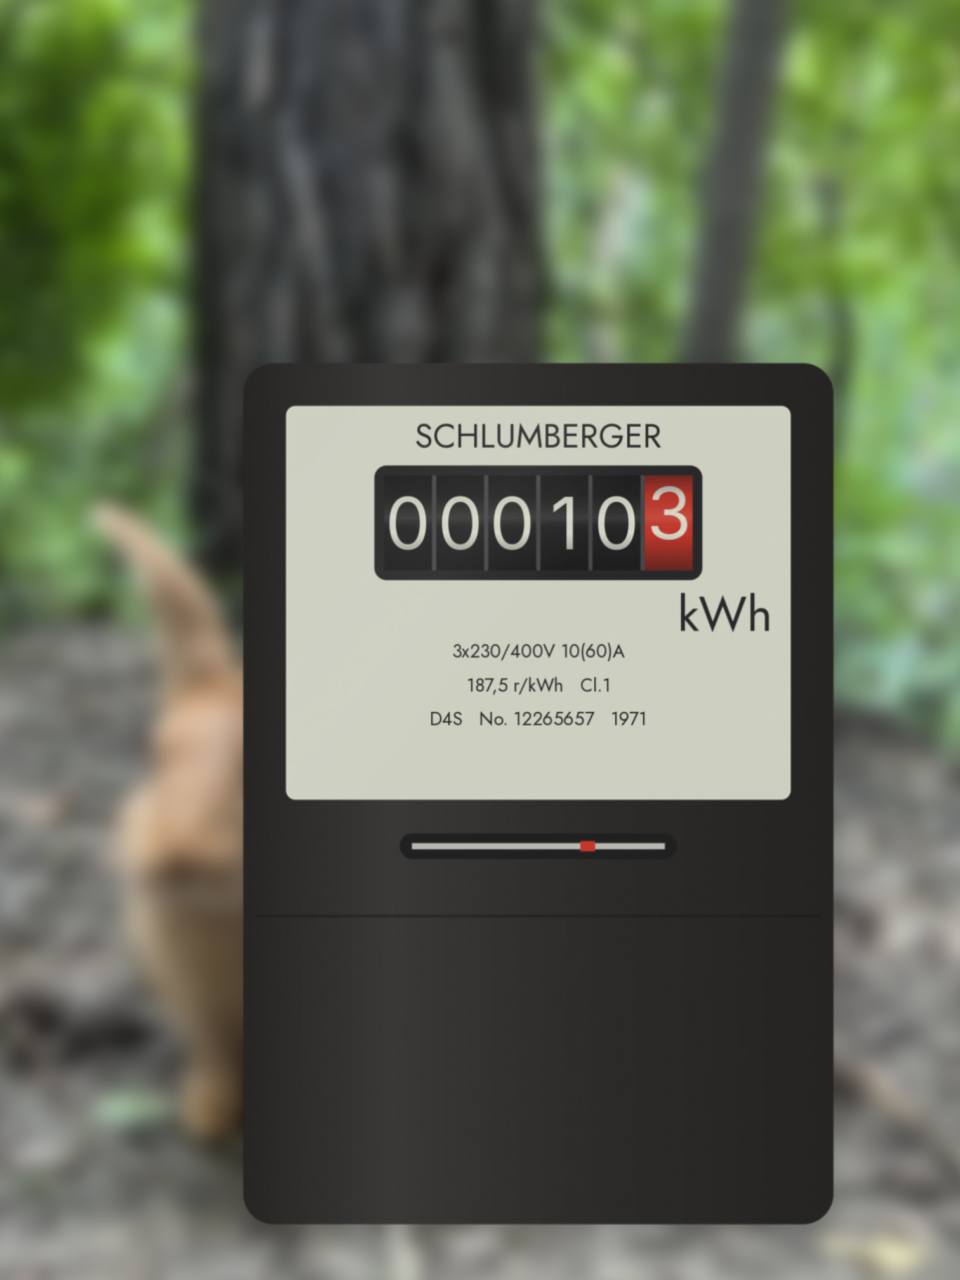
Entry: 10.3 (kWh)
